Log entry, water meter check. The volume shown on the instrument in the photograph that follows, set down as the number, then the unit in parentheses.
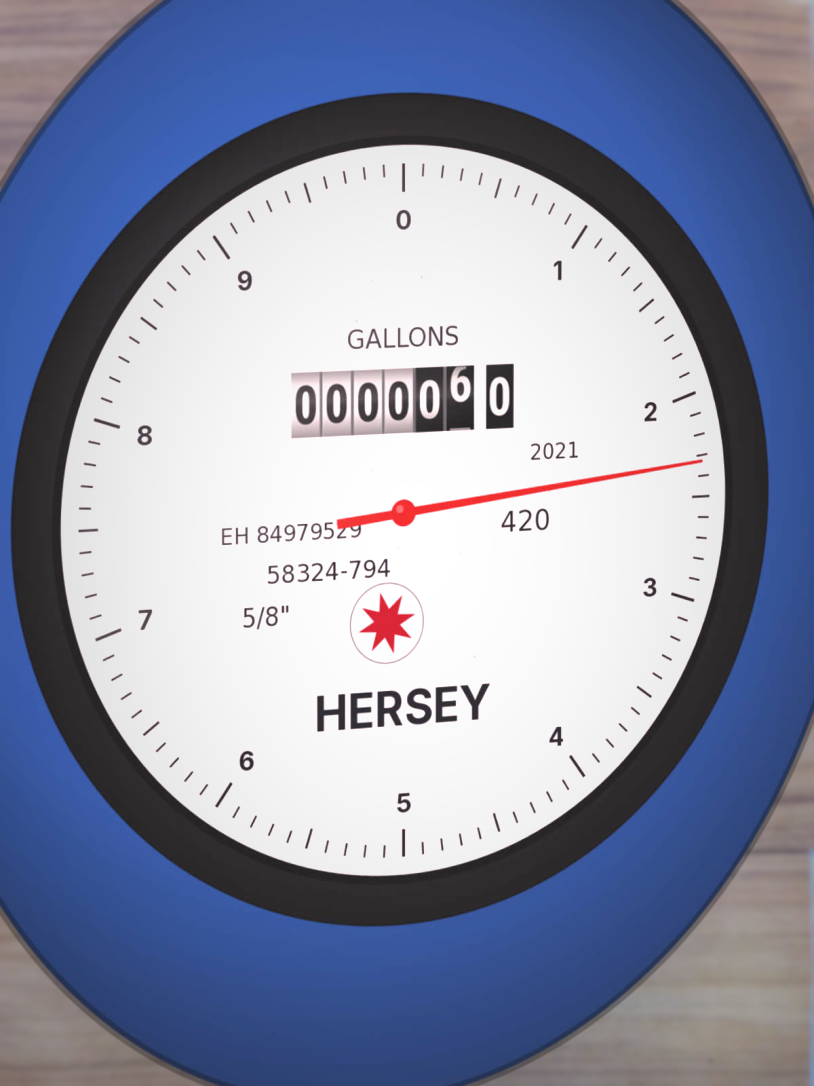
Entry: 62.3 (gal)
